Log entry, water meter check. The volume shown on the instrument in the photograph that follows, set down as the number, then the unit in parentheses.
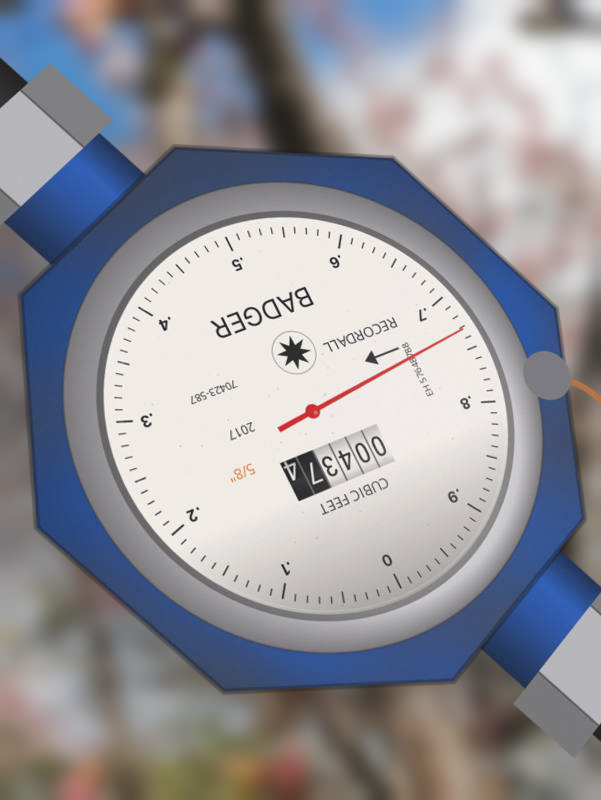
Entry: 4373.73 (ft³)
